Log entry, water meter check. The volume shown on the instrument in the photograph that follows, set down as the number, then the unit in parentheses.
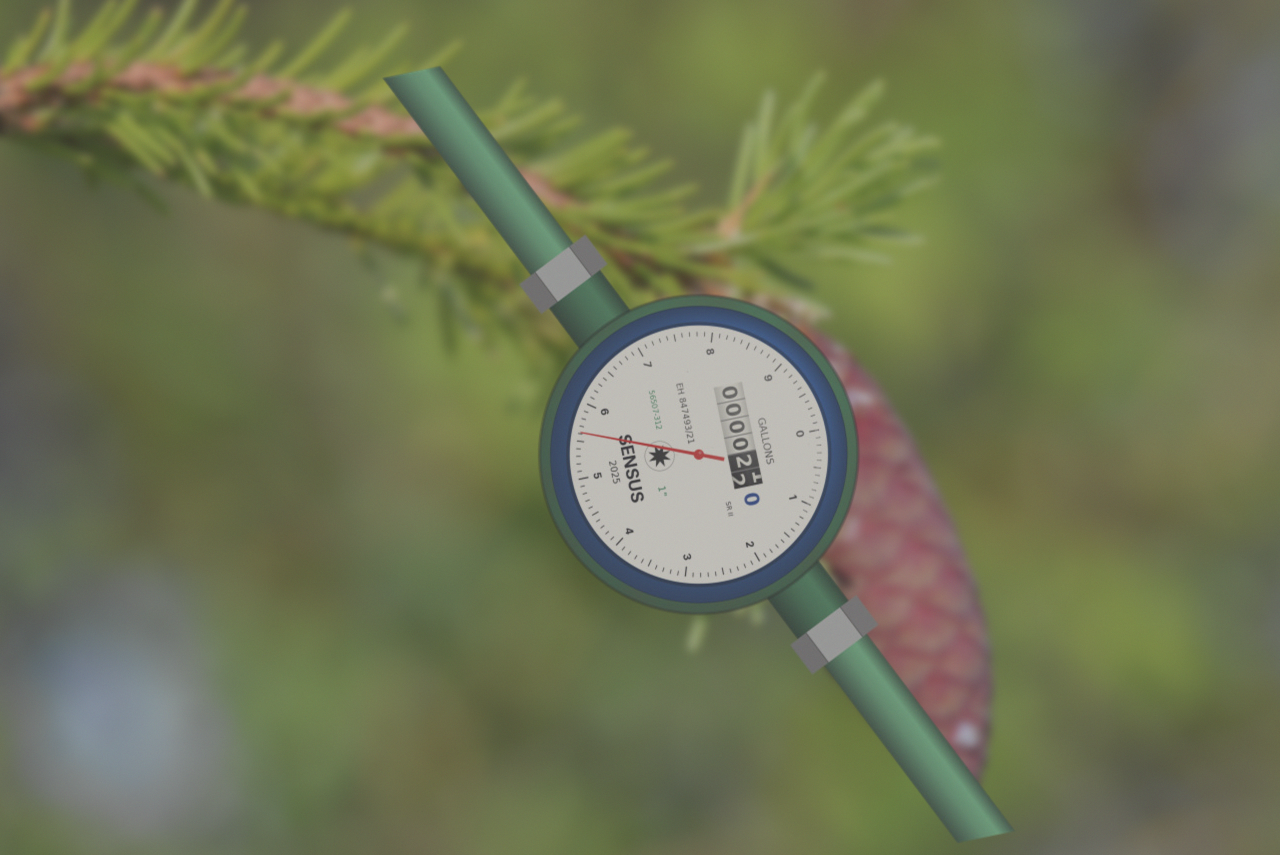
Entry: 215.6 (gal)
